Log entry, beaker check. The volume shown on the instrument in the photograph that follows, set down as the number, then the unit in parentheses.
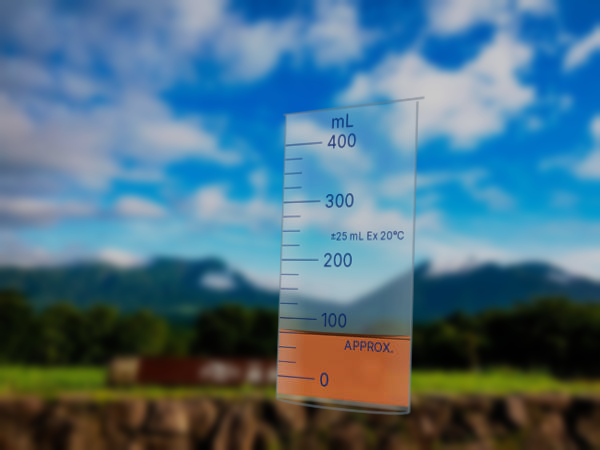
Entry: 75 (mL)
